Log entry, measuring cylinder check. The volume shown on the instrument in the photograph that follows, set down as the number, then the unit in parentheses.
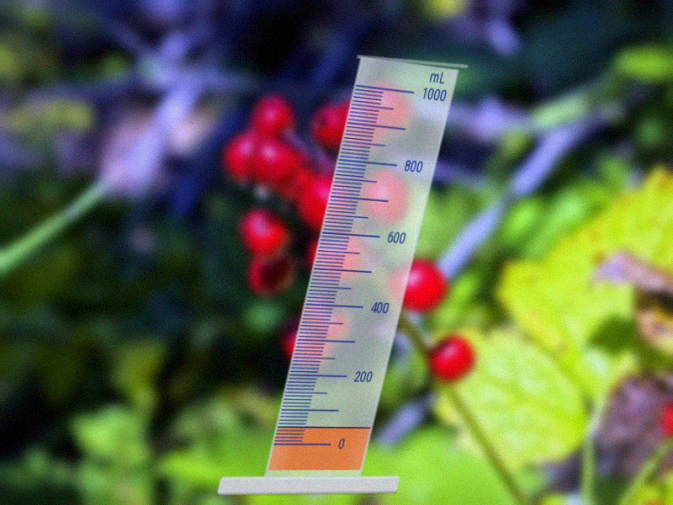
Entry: 50 (mL)
